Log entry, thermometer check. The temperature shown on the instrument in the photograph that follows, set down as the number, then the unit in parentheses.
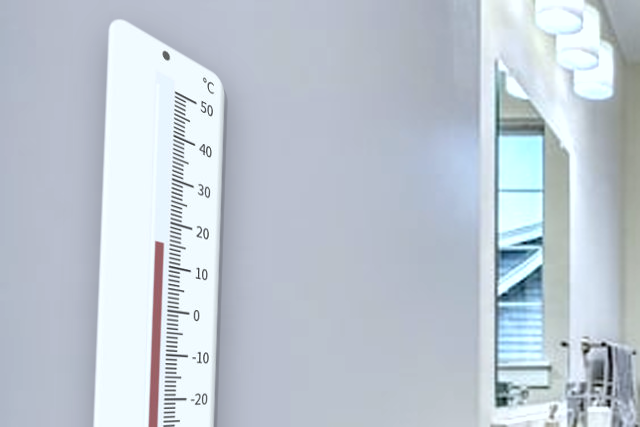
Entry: 15 (°C)
